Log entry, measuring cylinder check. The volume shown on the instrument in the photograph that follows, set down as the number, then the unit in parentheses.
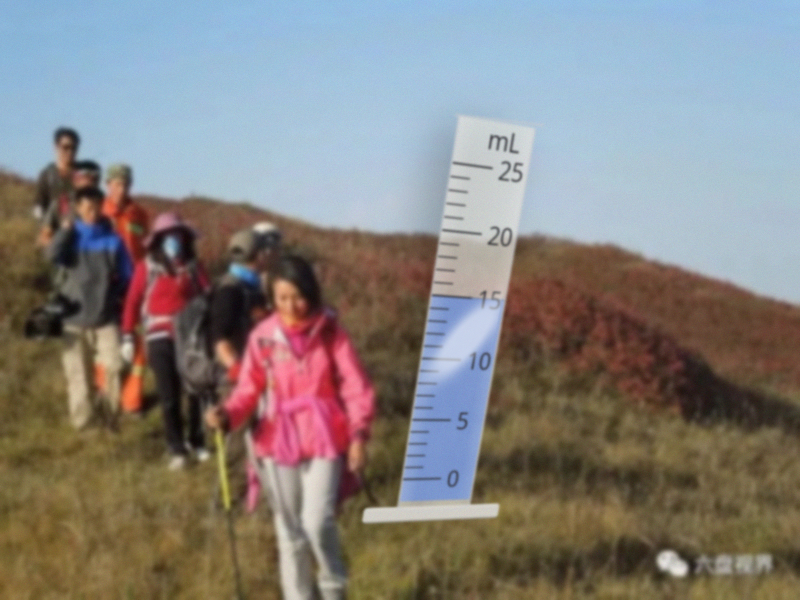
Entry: 15 (mL)
